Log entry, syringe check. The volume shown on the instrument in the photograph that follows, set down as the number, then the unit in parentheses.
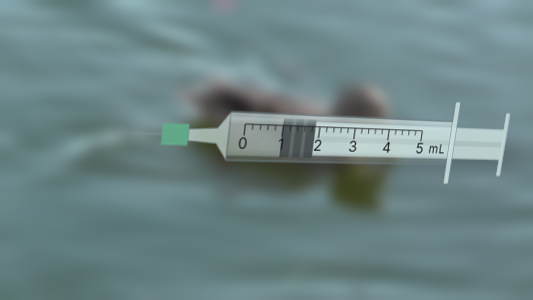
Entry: 1 (mL)
